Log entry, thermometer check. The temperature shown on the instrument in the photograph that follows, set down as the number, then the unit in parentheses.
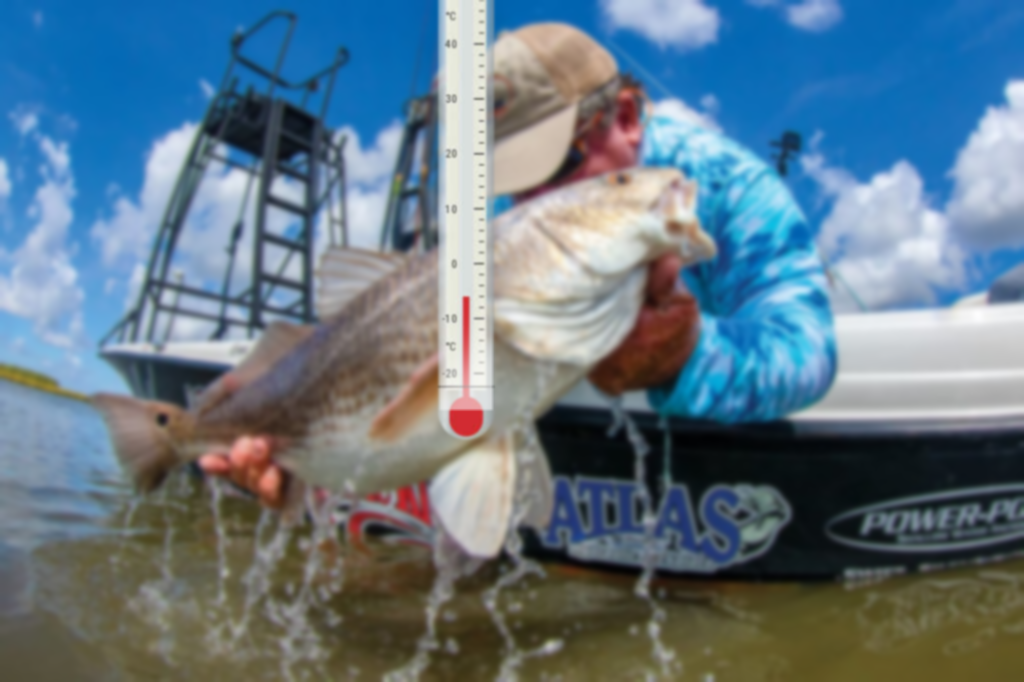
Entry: -6 (°C)
